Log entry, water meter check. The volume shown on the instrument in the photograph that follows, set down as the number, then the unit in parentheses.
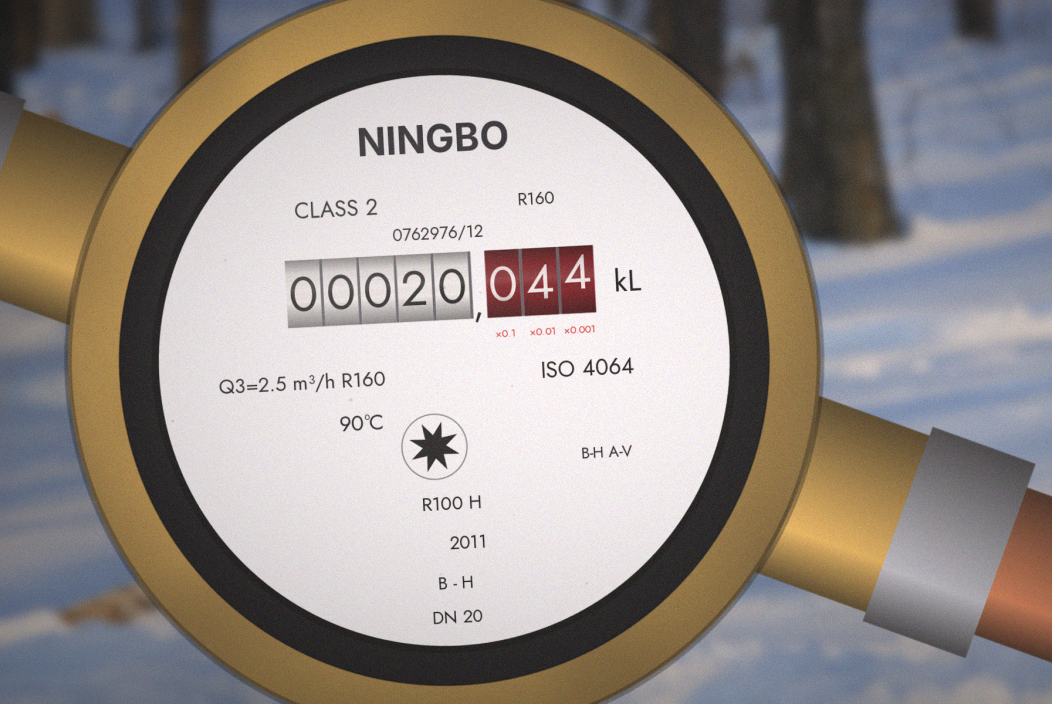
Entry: 20.044 (kL)
